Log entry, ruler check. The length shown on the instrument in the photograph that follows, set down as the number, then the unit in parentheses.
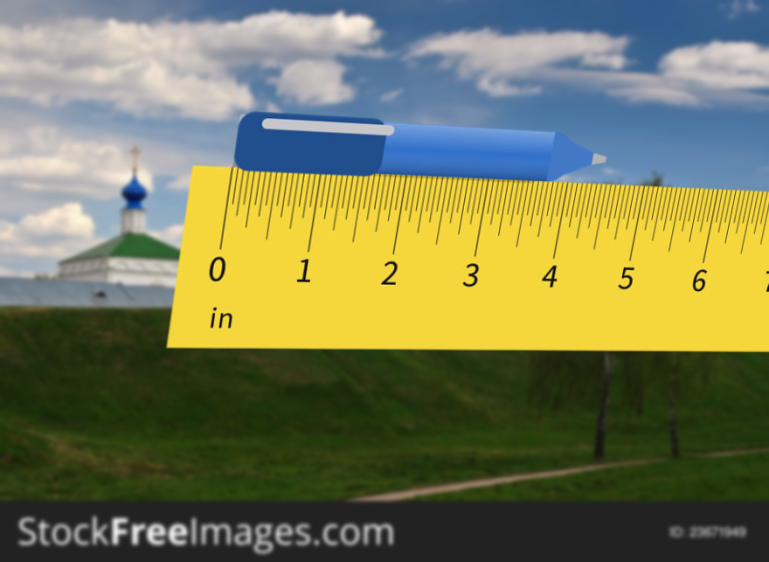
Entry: 4.4375 (in)
